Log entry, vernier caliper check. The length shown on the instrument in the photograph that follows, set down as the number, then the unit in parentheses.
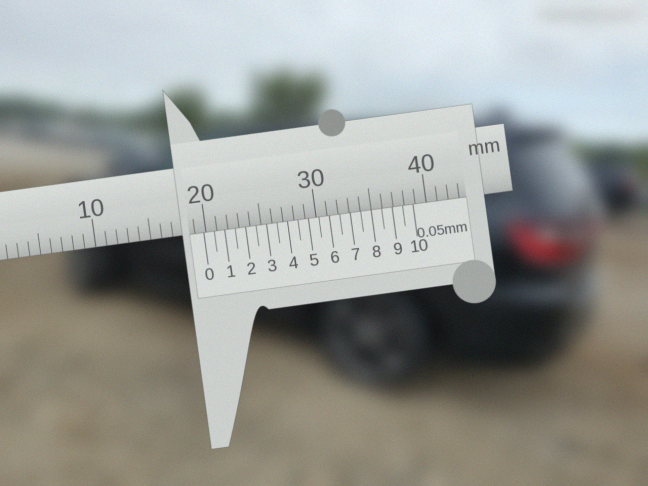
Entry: 19.8 (mm)
